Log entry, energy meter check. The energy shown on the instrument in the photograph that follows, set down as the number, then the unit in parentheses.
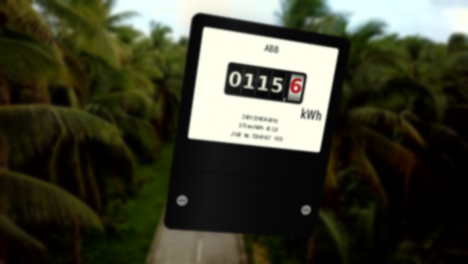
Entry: 115.6 (kWh)
